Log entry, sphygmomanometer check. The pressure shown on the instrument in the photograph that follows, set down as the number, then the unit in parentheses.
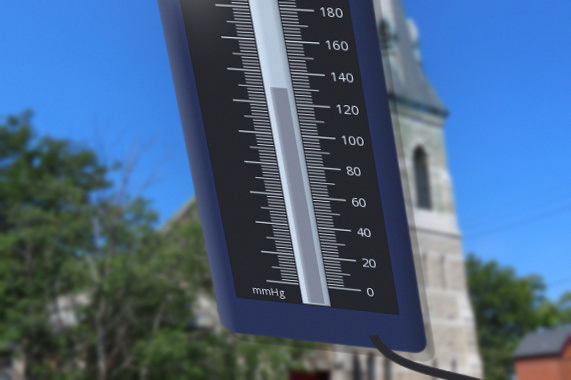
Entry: 130 (mmHg)
